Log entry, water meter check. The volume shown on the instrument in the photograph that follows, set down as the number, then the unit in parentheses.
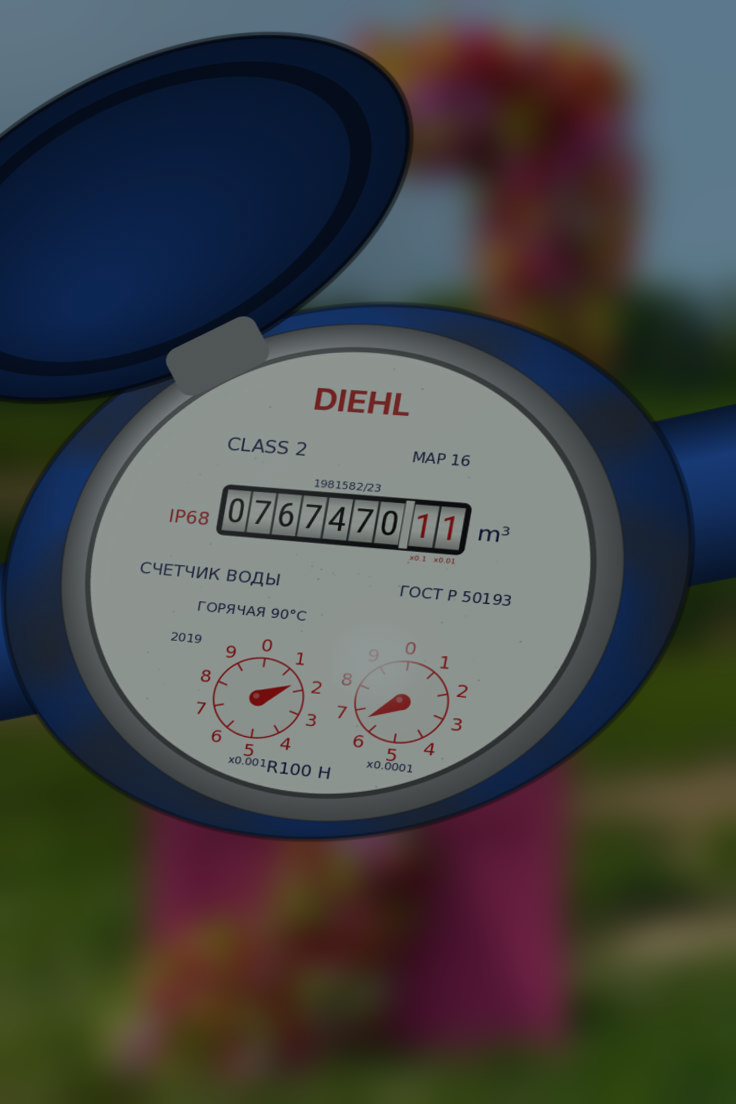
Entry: 767470.1116 (m³)
